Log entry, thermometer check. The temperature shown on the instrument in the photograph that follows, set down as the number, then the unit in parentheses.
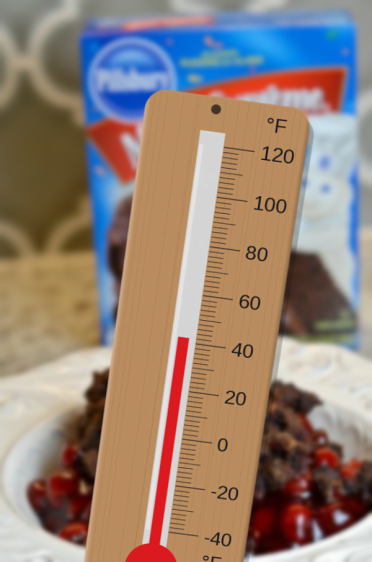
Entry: 42 (°F)
